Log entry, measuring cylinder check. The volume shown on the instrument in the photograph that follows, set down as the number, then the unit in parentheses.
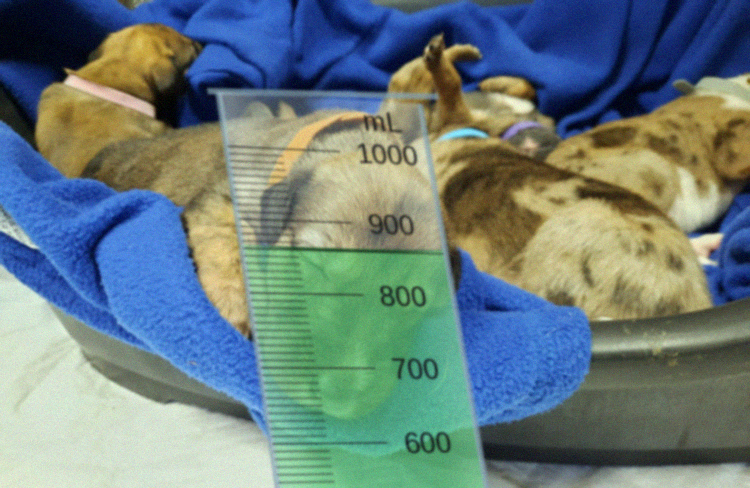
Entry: 860 (mL)
